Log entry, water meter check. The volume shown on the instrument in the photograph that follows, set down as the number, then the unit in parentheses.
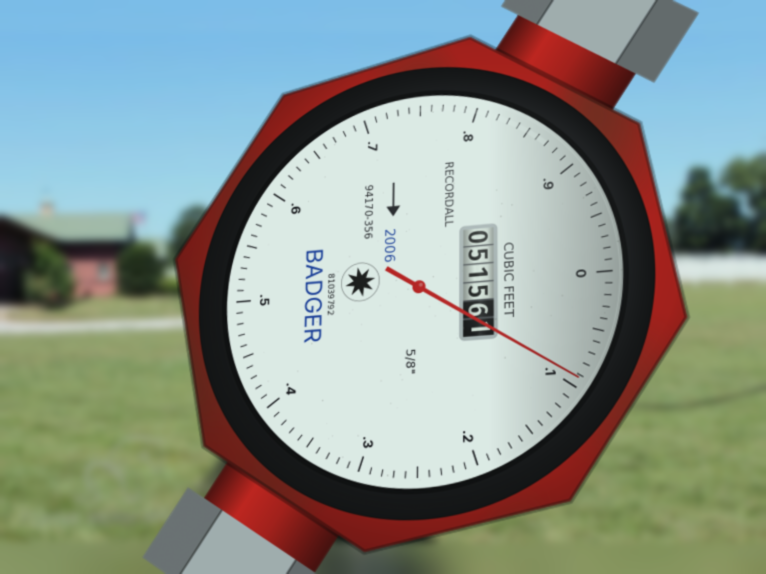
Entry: 51561.09 (ft³)
